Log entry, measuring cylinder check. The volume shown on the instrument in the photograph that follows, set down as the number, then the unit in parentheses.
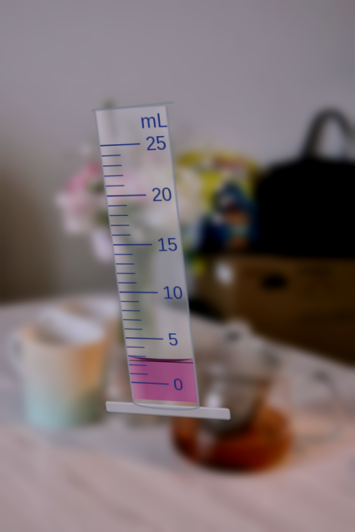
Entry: 2.5 (mL)
